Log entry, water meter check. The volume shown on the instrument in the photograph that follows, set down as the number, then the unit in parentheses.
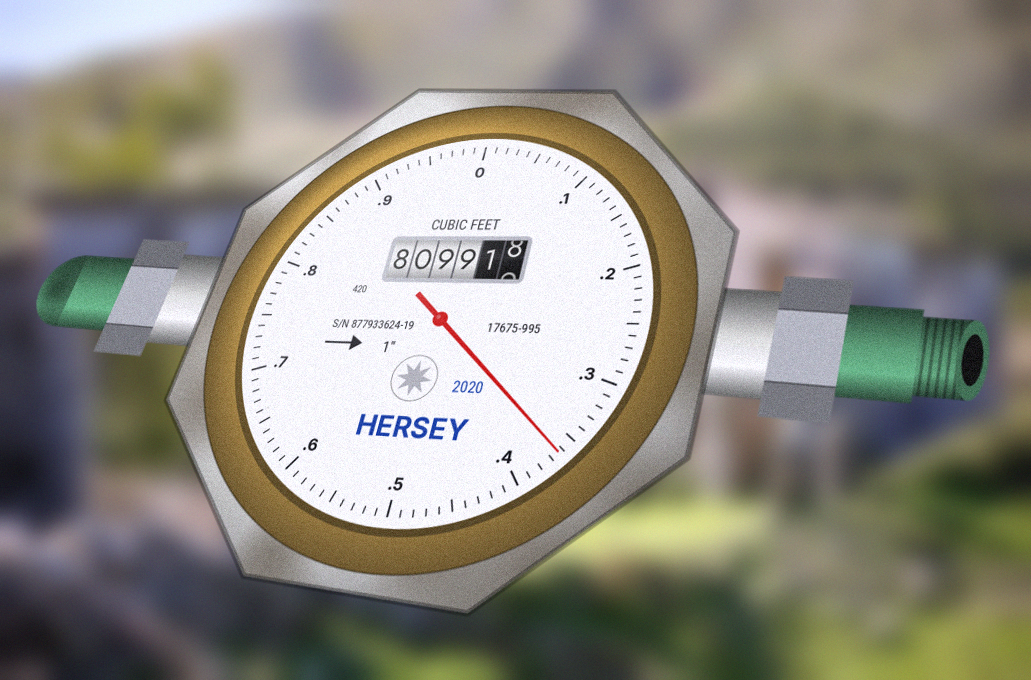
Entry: 809918.36 (ft³)
